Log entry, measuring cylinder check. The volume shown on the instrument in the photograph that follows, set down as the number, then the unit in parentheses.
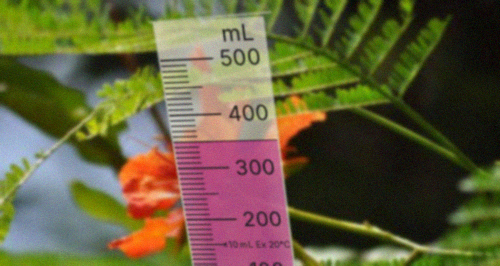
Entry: 350 (mL)
